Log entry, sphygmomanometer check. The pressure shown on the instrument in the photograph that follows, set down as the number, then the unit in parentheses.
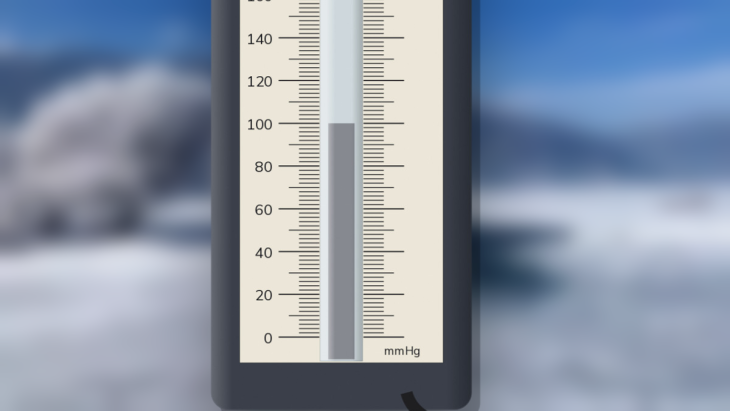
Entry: 100 (mmHg)
